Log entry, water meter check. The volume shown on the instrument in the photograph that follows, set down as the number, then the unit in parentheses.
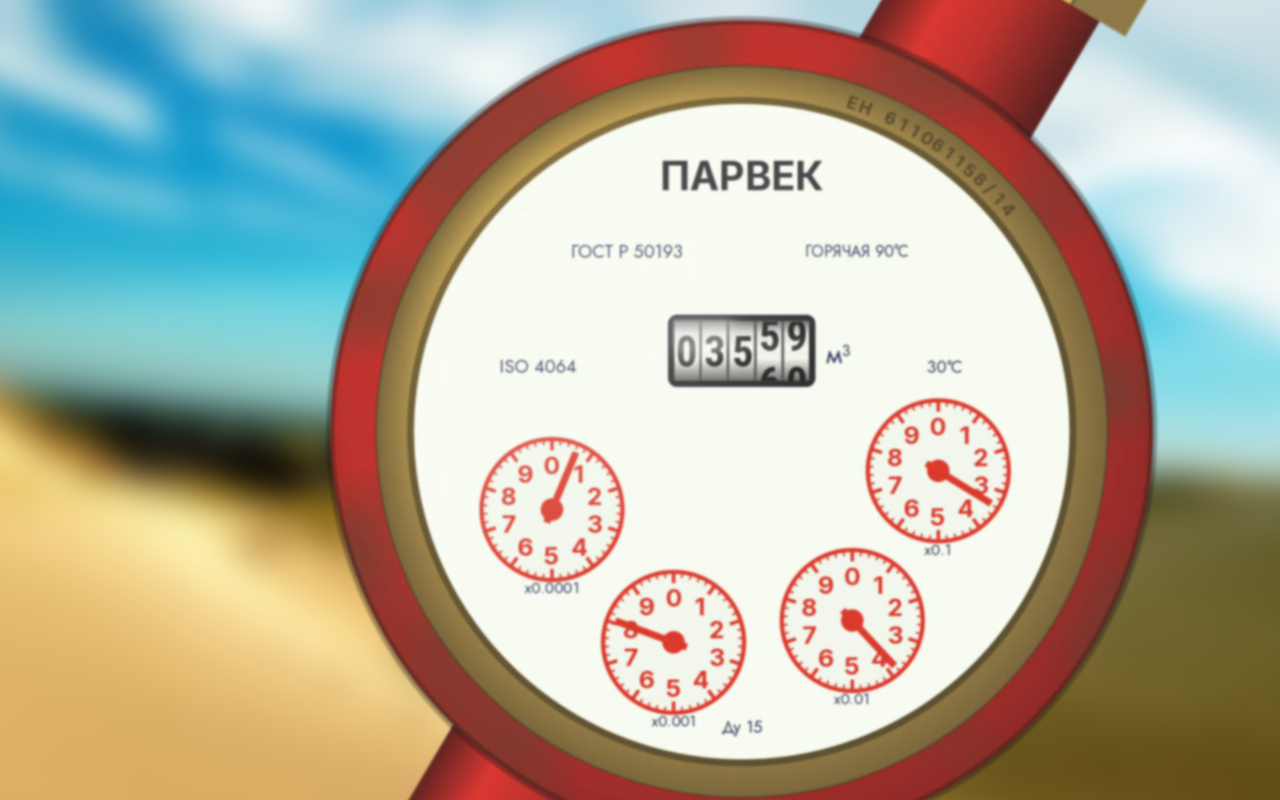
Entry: 3559.3380 (m³)
